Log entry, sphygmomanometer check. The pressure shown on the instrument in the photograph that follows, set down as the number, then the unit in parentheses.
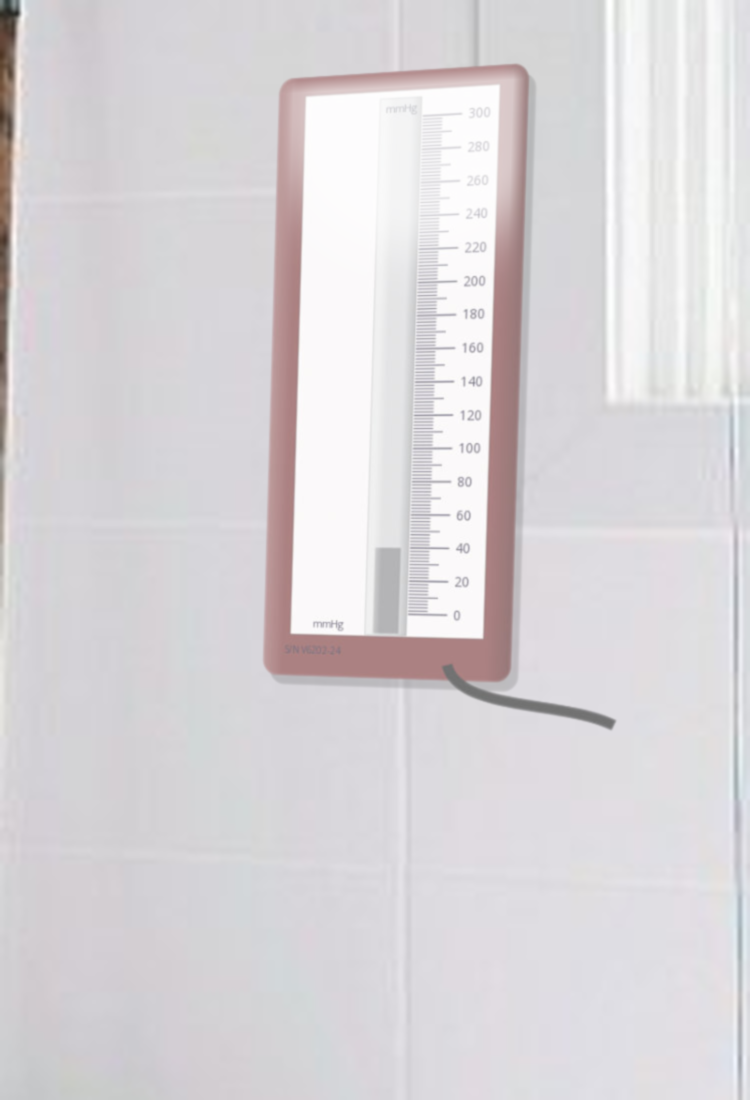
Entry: 40 (mmHg)
